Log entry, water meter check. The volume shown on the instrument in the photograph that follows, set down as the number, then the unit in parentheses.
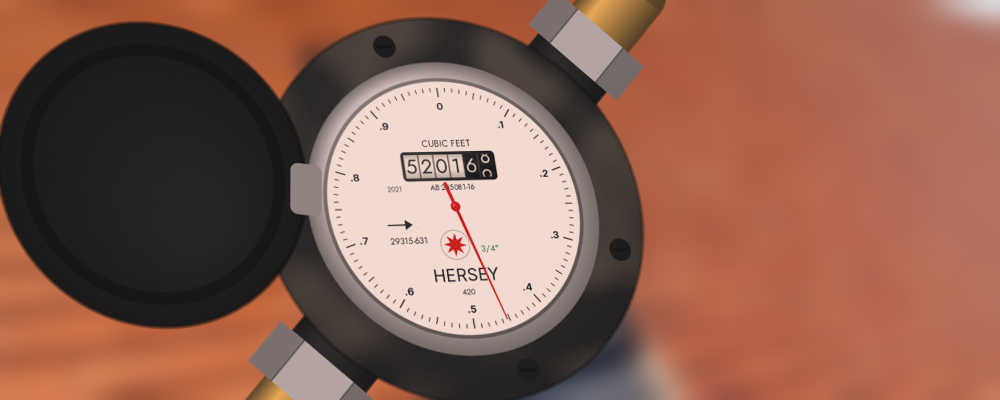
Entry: 520168.45 (ft³)
